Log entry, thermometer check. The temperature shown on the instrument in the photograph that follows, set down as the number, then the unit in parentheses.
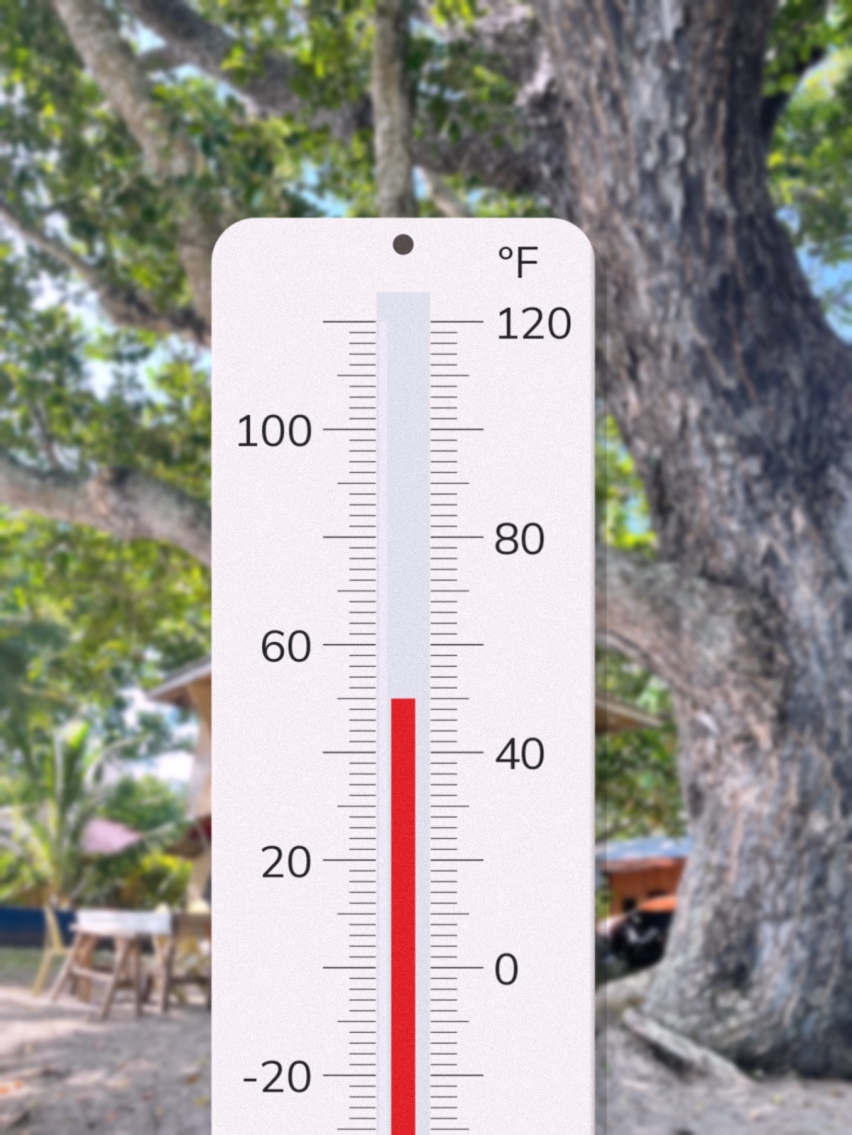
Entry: 50 (°F)
